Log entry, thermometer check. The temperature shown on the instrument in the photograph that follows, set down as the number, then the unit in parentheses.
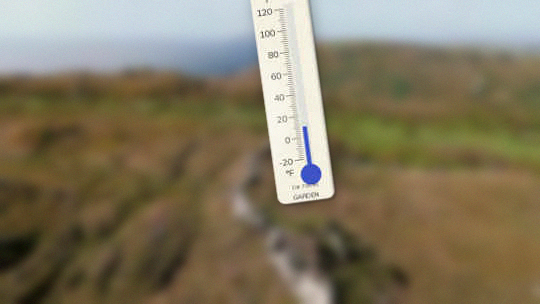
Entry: 10 (°F)
